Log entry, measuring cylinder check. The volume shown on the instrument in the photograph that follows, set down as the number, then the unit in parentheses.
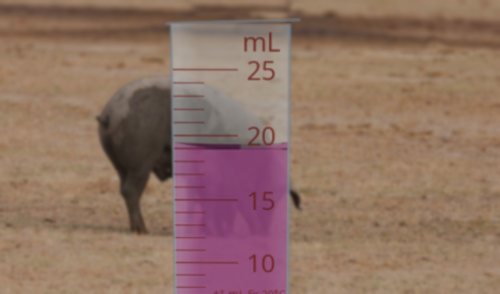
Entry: 19 (mL)
